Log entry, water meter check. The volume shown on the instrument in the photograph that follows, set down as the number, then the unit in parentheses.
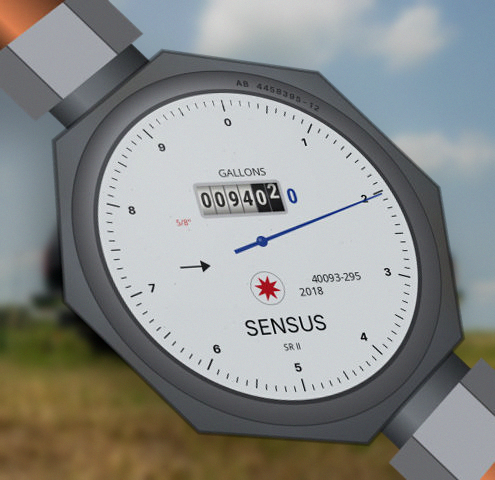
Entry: 94022.0 (gal)
